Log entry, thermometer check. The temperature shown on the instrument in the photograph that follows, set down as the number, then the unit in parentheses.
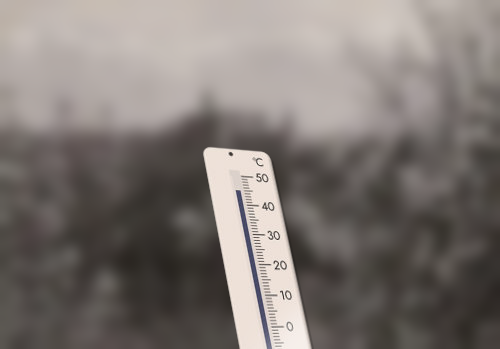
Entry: 45 (°C)
